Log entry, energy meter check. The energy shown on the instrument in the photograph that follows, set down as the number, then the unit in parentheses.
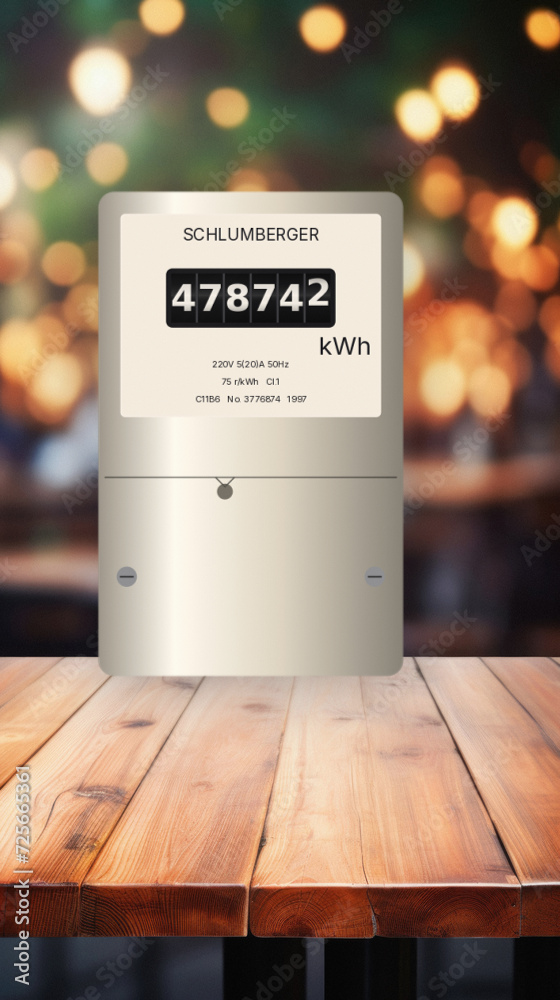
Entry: 478742 (kWh)
